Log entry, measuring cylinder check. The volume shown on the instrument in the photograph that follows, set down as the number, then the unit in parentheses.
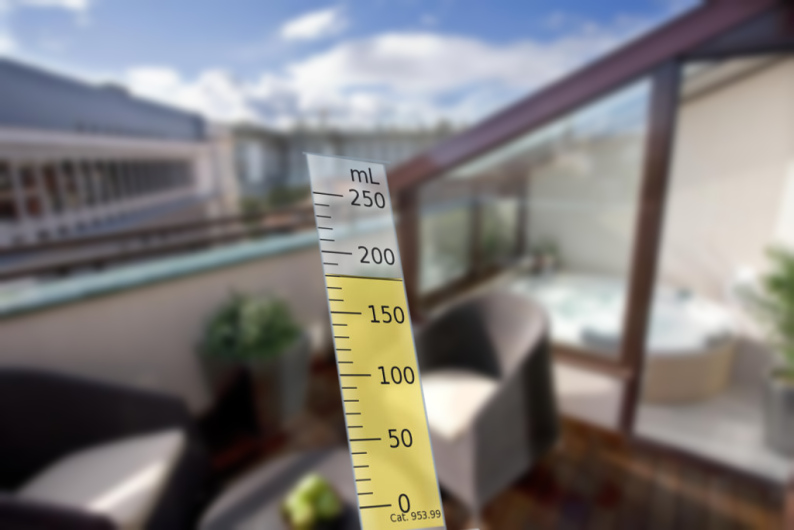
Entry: 180 (mL)
